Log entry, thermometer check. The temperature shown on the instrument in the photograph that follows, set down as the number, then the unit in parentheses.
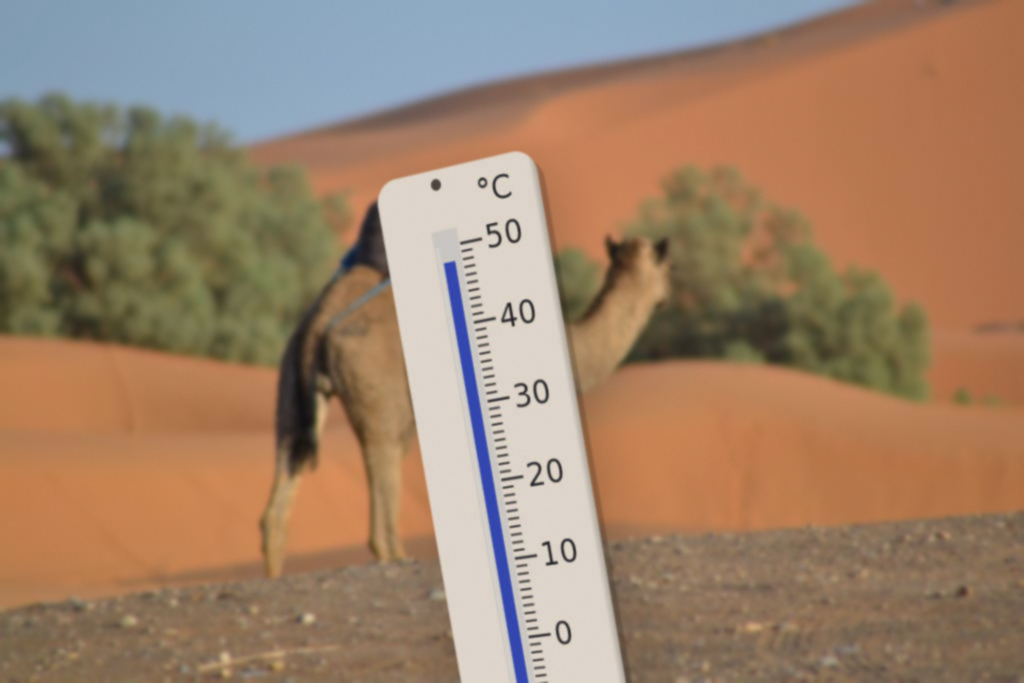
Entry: 48 (°C)
